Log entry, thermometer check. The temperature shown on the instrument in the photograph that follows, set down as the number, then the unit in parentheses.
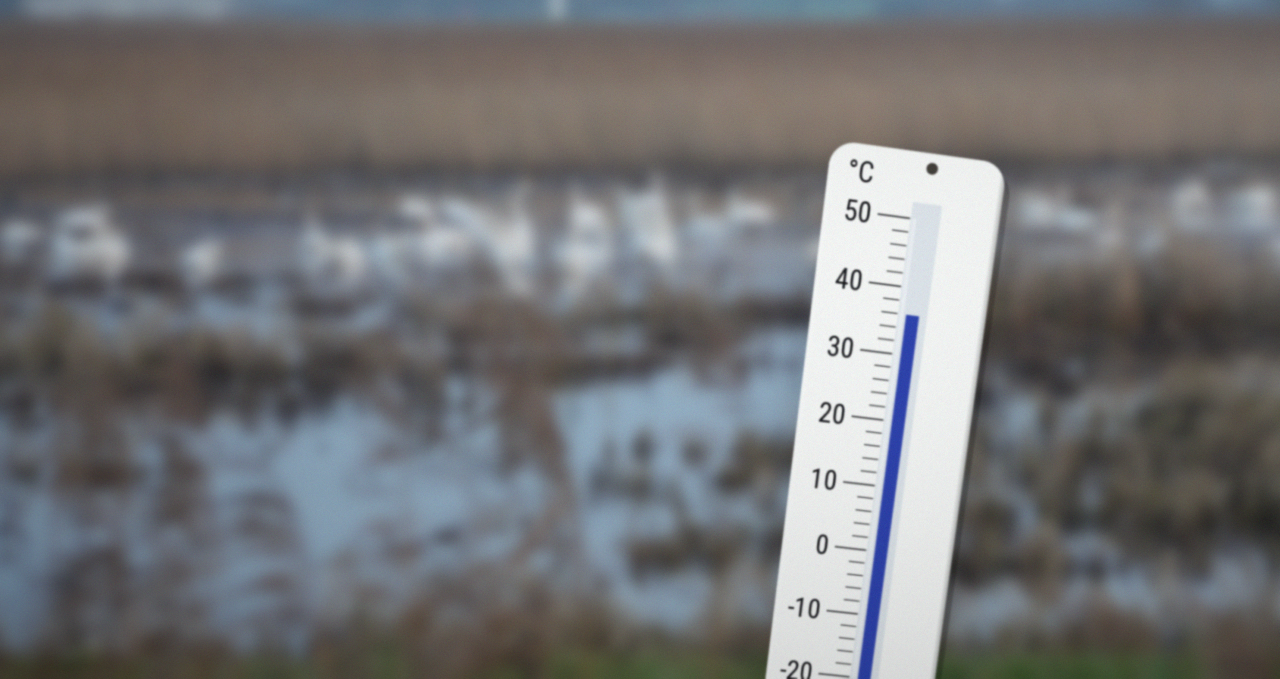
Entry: 36 (°C)
